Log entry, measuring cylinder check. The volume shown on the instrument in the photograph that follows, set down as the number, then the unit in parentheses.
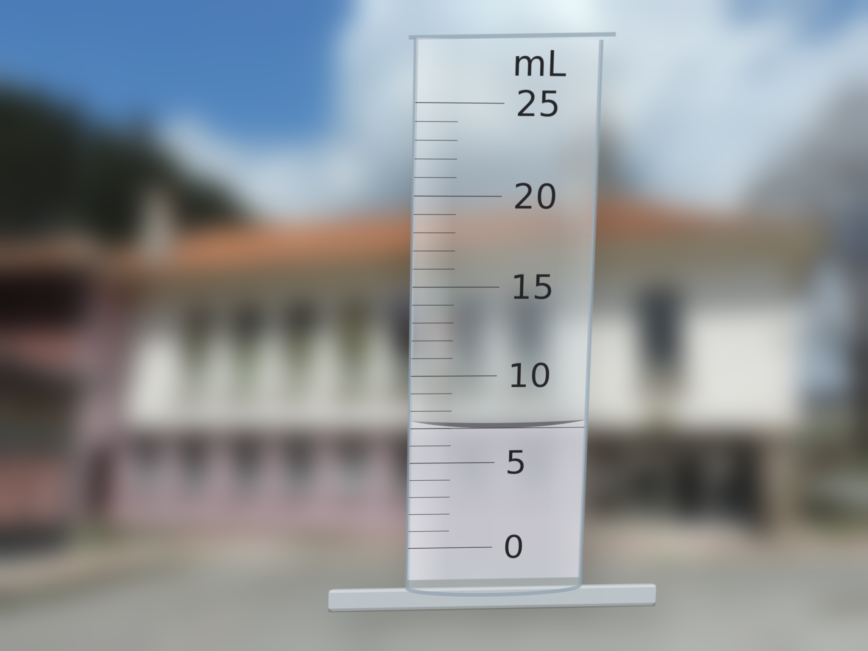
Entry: 7 (mL)
